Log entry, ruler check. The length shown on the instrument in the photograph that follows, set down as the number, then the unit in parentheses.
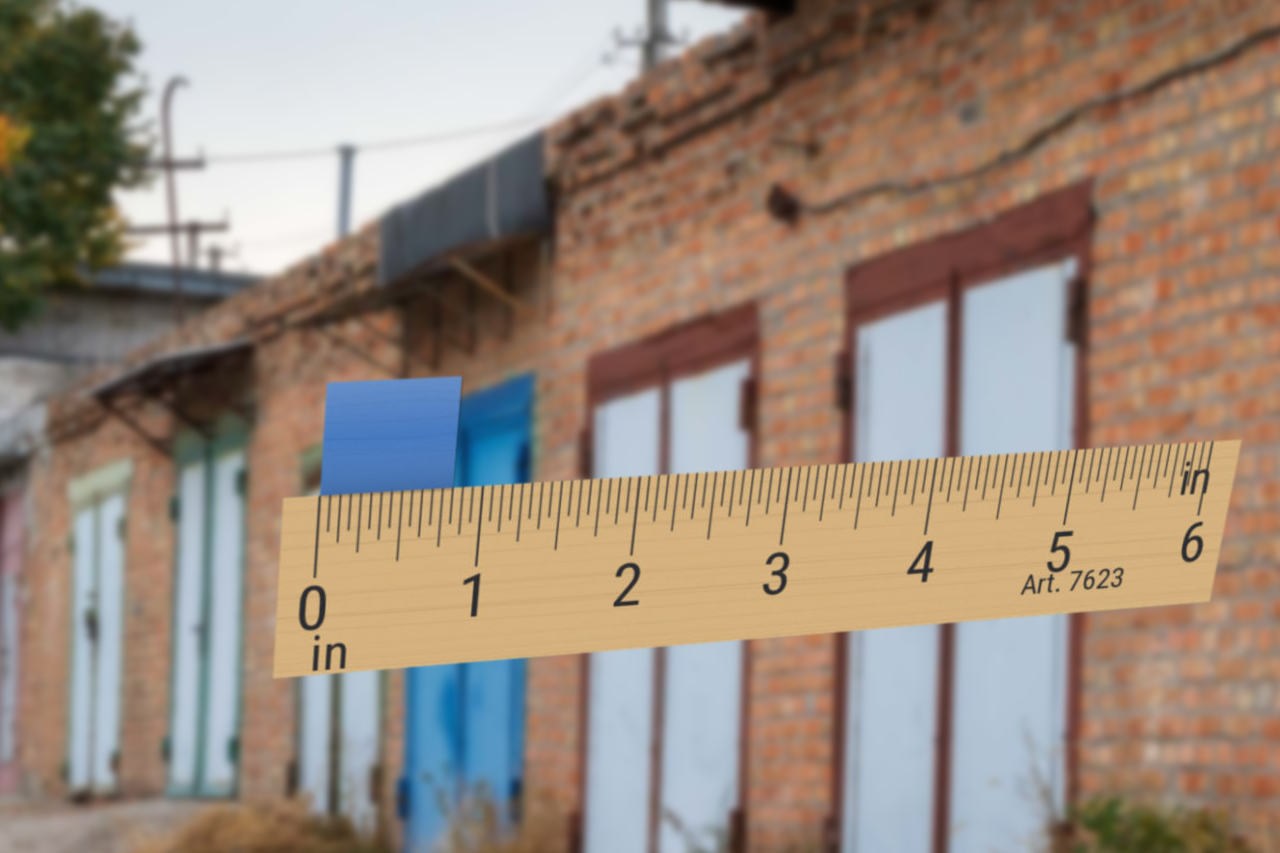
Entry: 0.8125 (in)
